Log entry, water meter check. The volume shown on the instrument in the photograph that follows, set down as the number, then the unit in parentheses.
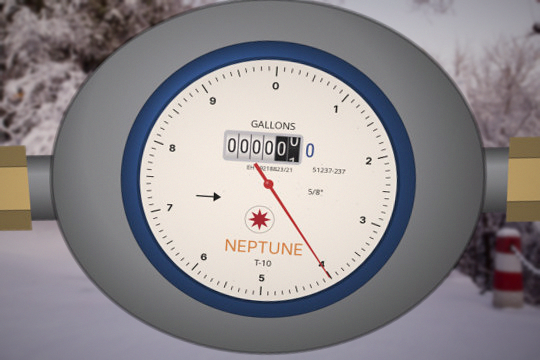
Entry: 4.0 (gal)
